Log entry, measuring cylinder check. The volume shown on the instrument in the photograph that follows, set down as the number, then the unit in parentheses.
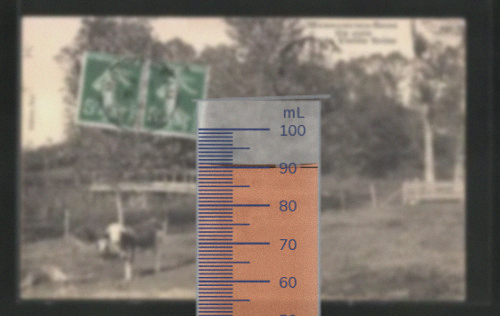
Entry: 90 (mL)
